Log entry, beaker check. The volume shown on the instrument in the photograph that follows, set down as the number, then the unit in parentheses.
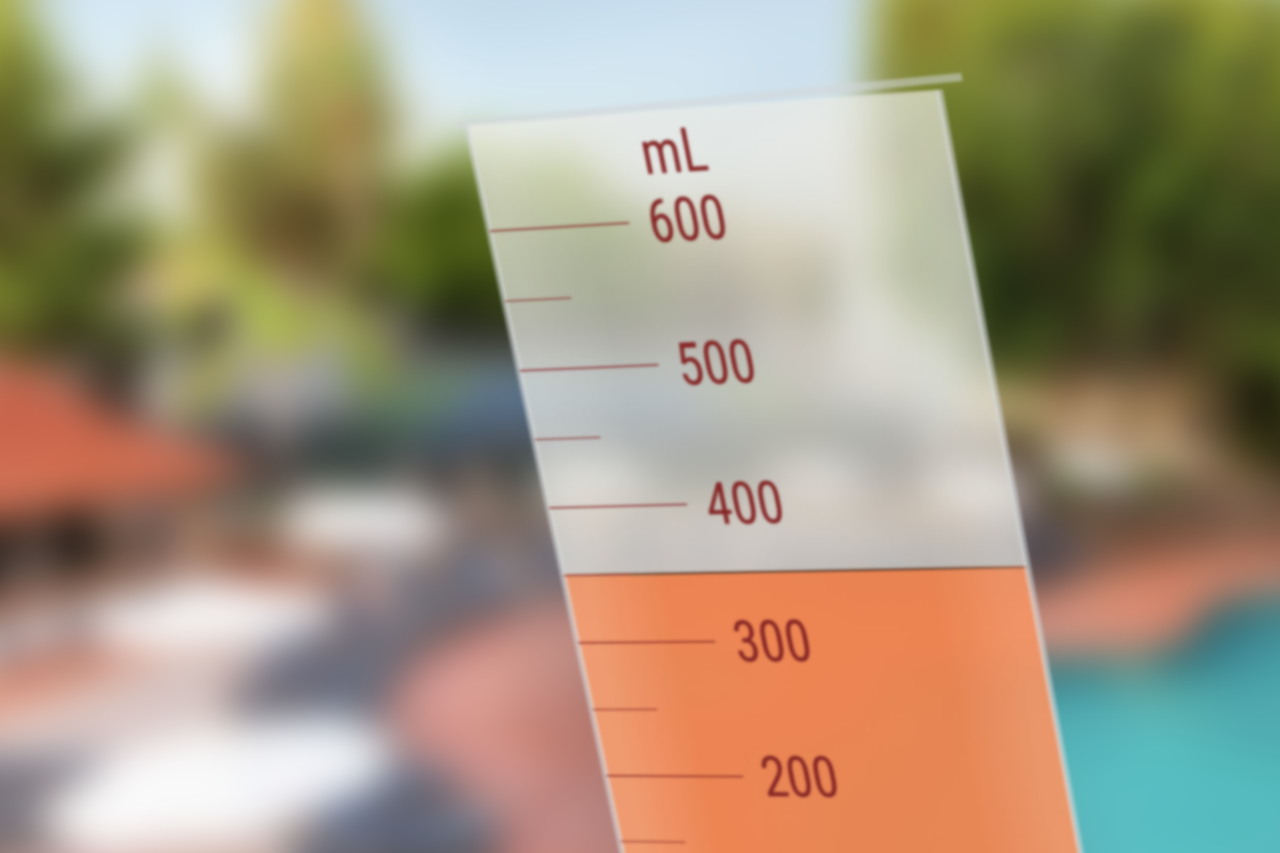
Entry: 350 (mL)
